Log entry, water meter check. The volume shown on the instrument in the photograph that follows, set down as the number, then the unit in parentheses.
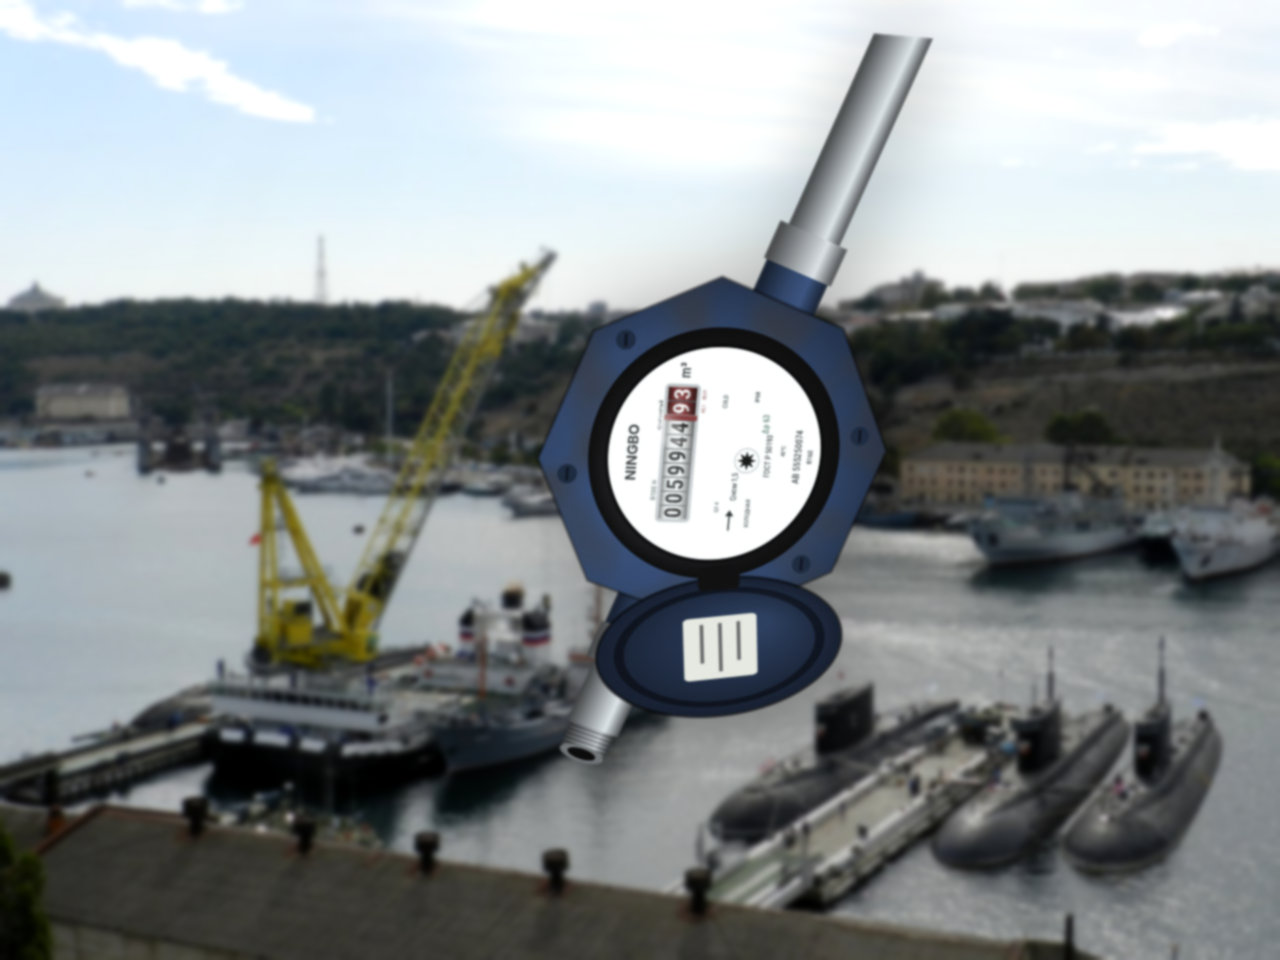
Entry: 59944.93 (m³)
